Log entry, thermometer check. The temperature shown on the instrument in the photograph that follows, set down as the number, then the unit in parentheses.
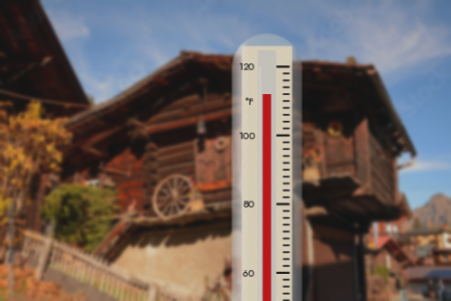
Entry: 112 (°F)
